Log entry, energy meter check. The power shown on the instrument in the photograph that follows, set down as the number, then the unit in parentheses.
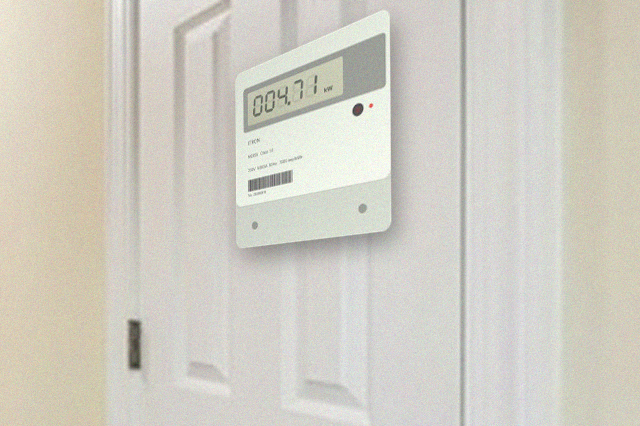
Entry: 4.71 (kW)
